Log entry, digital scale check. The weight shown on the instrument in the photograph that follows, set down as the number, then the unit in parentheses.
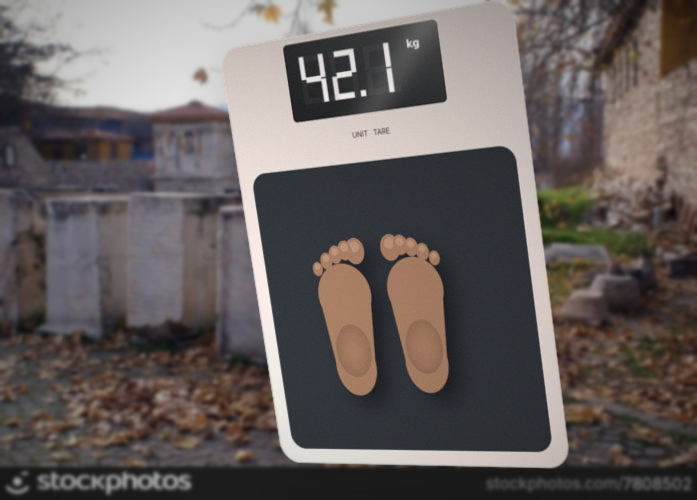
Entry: 42.1 (kg)
